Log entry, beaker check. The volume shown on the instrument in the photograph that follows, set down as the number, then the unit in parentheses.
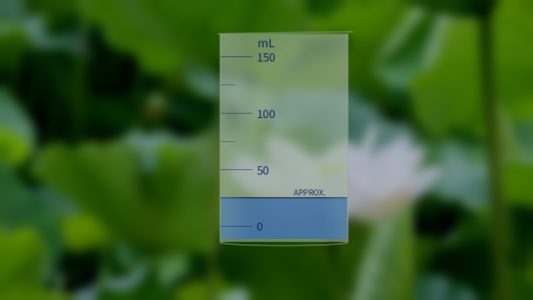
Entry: 25 (mL)
